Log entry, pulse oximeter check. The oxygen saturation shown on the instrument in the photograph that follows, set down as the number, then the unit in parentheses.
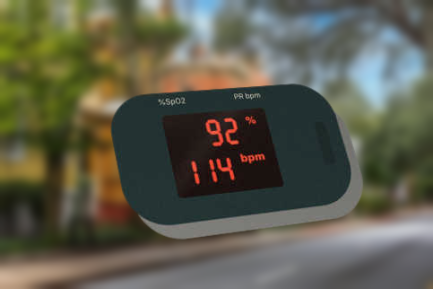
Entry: 92 (%)
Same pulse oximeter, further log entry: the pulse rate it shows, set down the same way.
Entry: 114 (bpm)
